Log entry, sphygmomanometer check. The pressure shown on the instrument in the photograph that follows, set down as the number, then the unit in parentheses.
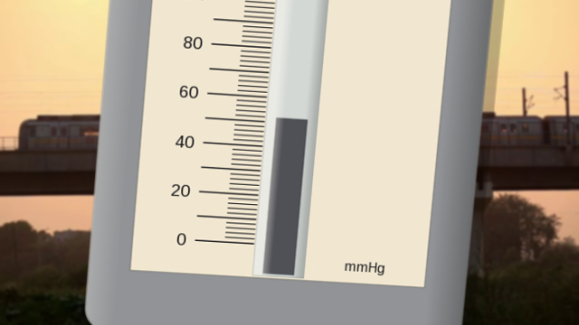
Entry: 52 (mmHg)
